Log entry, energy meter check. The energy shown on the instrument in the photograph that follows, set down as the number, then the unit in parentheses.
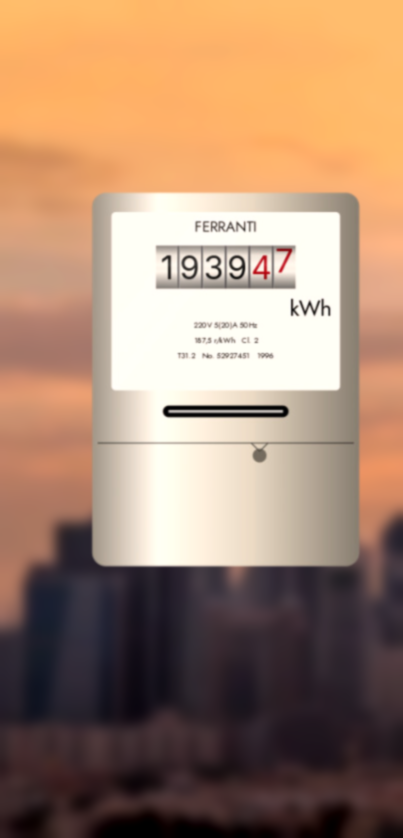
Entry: 1939.47 (kWh)
